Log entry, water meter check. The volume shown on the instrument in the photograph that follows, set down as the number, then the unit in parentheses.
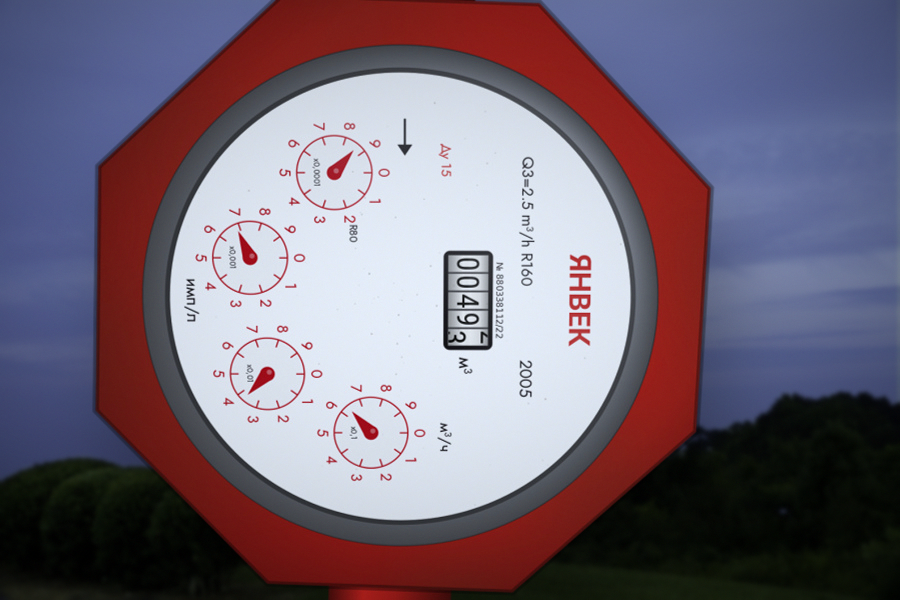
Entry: 492.6368 (m³)
